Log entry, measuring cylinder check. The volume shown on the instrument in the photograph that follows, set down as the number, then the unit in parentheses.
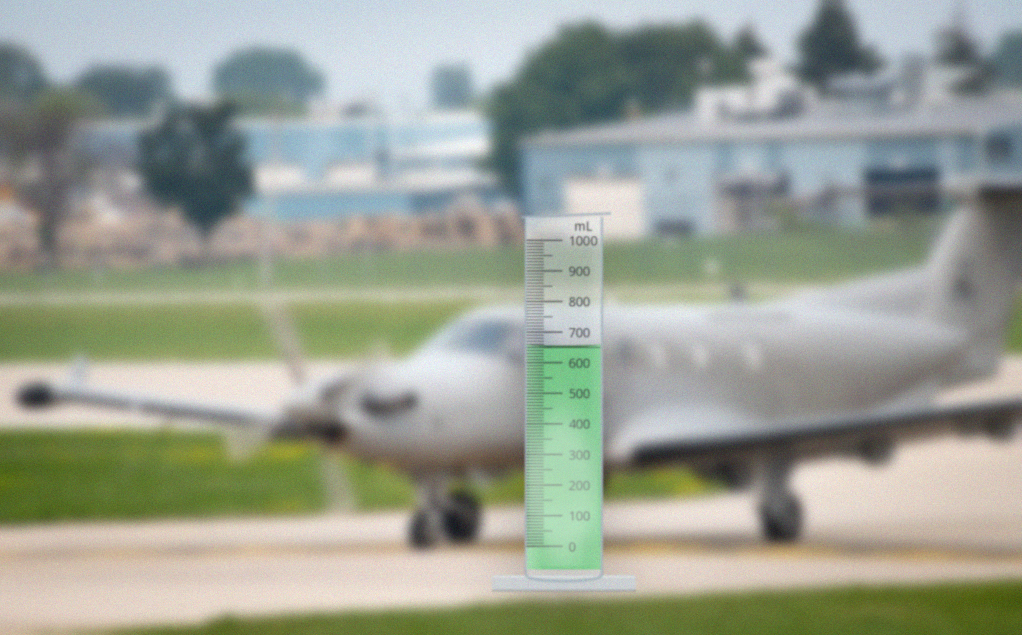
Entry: 650 (mL)
